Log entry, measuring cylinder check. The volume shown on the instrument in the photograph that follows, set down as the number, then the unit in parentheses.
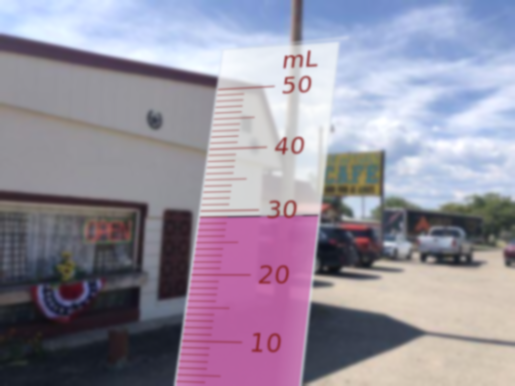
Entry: 29 (mL)
